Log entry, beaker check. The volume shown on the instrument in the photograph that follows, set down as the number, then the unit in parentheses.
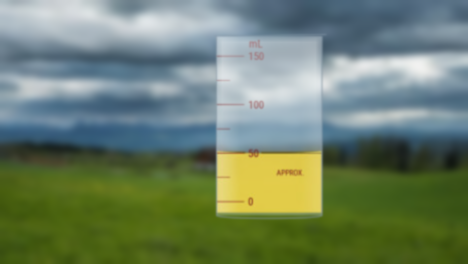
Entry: 50 (mL)
